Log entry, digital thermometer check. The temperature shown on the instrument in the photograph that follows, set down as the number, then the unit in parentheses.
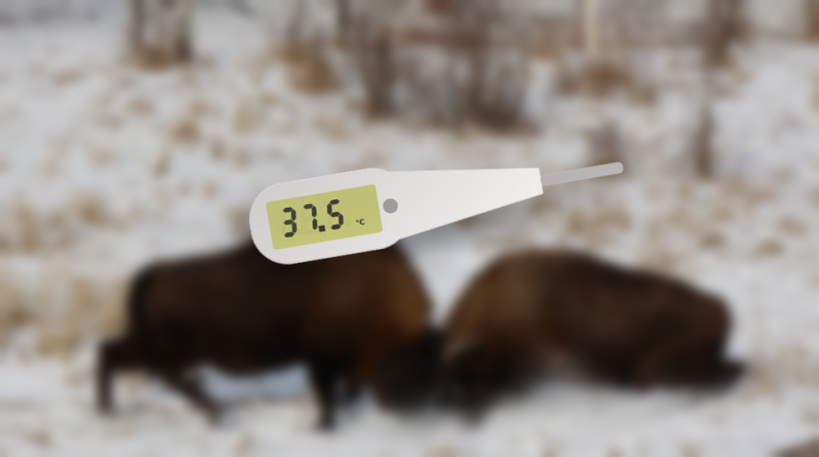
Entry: 37.5 (°C)
